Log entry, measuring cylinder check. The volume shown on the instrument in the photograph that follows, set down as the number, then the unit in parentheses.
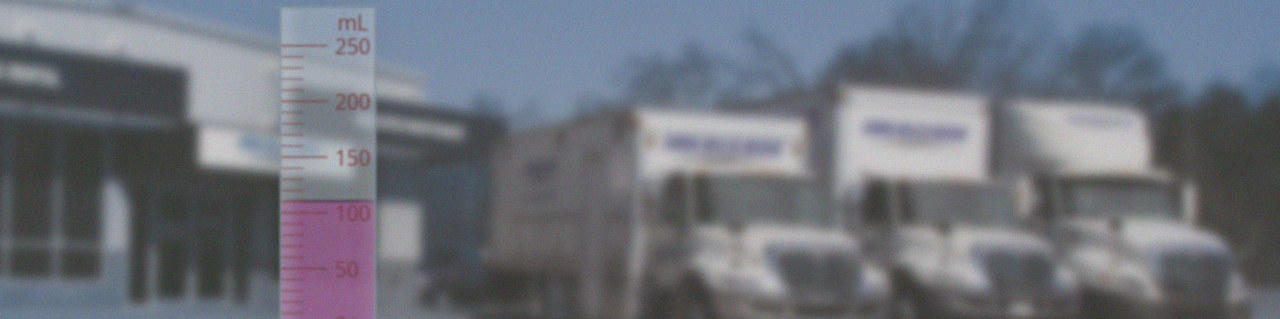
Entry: 110 (mL)
